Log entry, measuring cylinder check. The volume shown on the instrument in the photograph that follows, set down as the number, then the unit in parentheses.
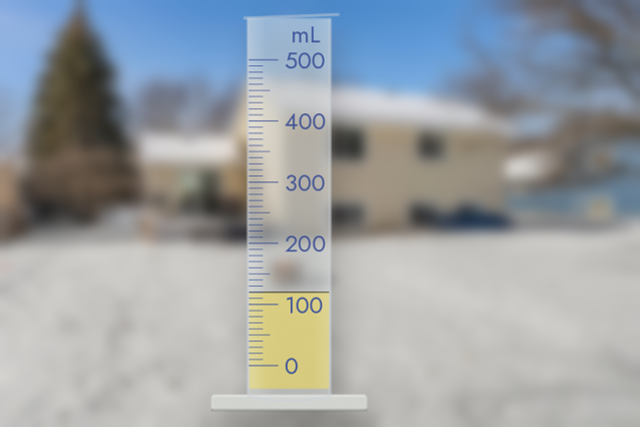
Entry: 120 (mL)
